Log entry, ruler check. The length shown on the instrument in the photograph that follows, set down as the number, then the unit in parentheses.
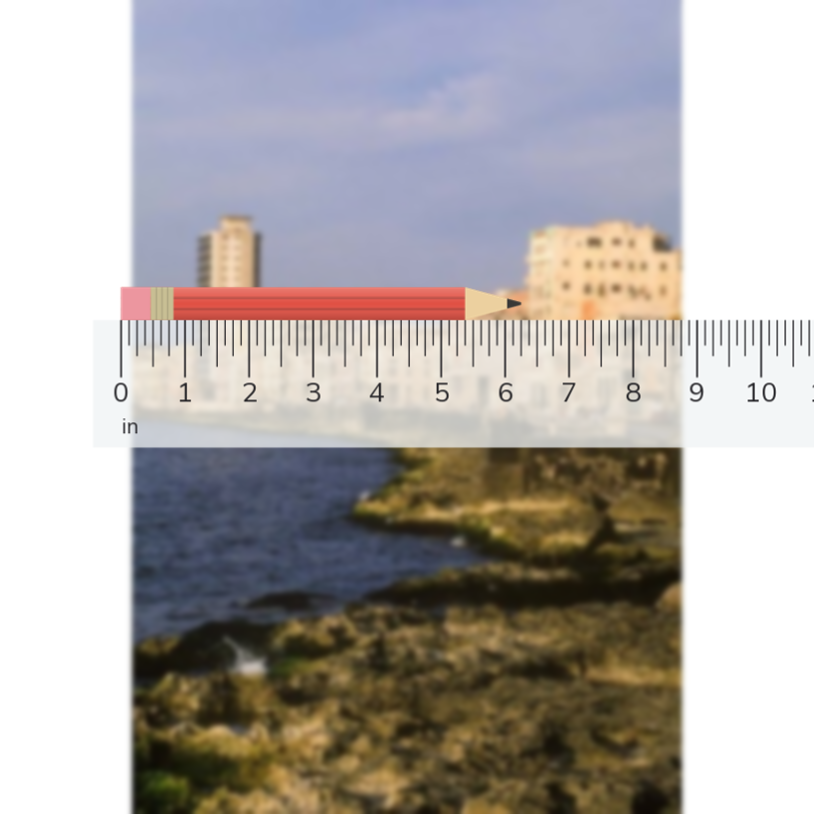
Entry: 6.25 (in)
